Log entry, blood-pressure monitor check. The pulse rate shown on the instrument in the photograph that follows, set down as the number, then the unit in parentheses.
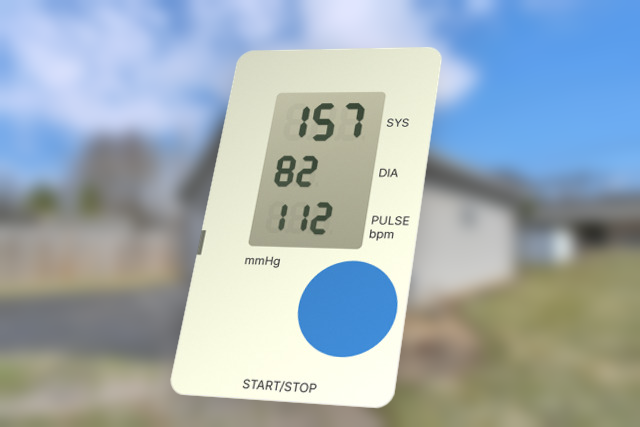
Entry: 112 (bpm)
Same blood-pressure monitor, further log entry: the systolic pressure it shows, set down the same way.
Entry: 157 (mmHg)
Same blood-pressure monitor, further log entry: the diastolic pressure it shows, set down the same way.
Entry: 82 (mmHg)
